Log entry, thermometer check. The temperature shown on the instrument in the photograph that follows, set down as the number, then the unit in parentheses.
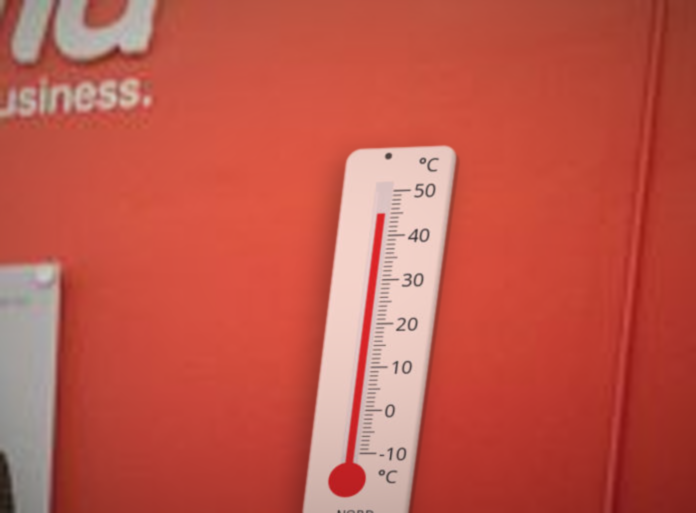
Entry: 45 (°C)
